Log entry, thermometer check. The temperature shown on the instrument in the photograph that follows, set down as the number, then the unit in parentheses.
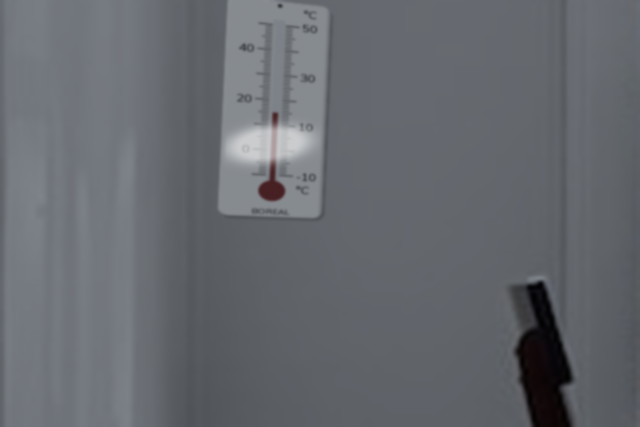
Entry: 15 (°C)
